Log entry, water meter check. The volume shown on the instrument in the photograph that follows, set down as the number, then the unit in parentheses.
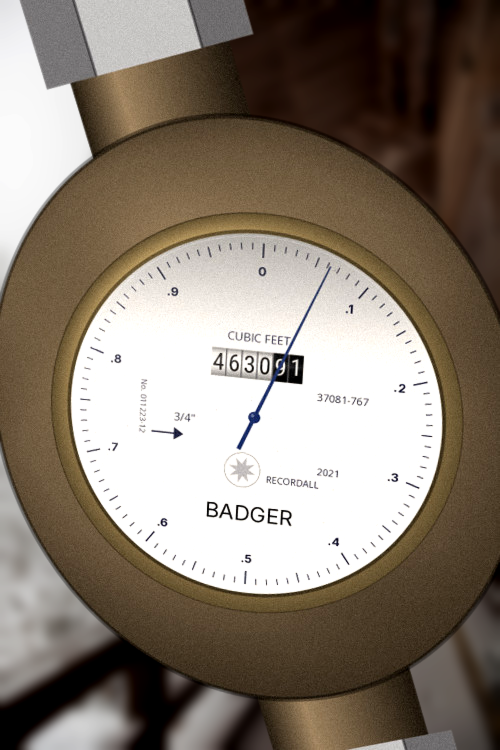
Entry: 463091.06 (ft³)
